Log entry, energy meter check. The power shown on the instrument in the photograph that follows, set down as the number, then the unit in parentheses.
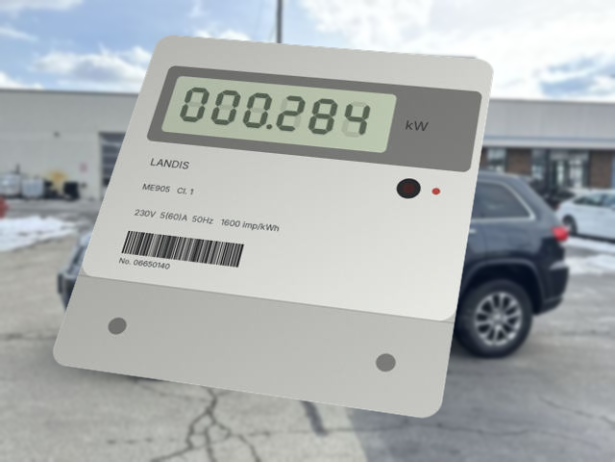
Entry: 0.284 (kW)
